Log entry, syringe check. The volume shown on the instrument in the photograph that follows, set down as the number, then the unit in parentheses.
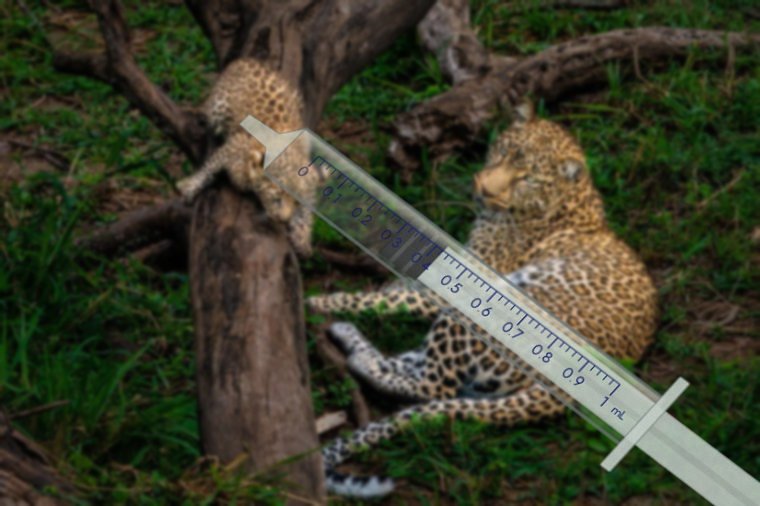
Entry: 0.3 (mL)
